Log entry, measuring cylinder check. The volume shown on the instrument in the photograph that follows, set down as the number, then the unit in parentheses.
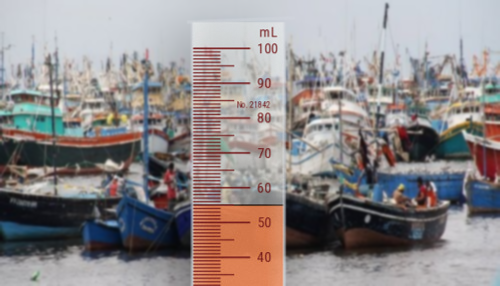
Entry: 55 (mL)
